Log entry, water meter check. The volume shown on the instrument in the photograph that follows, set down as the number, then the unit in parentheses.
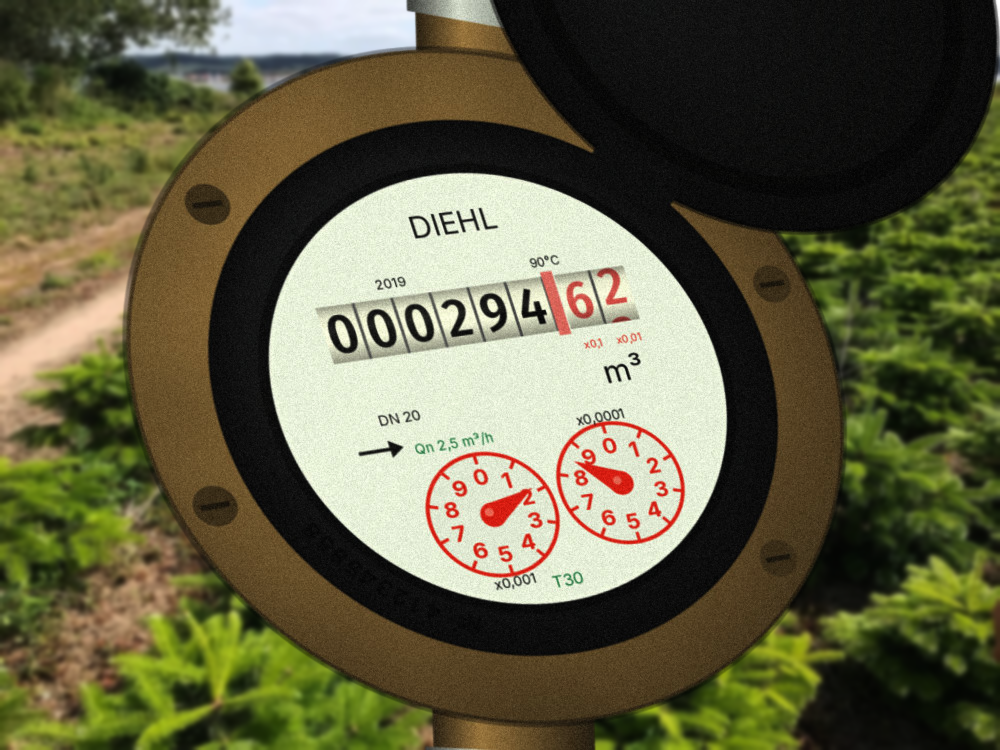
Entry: 294.6218 (m³)
